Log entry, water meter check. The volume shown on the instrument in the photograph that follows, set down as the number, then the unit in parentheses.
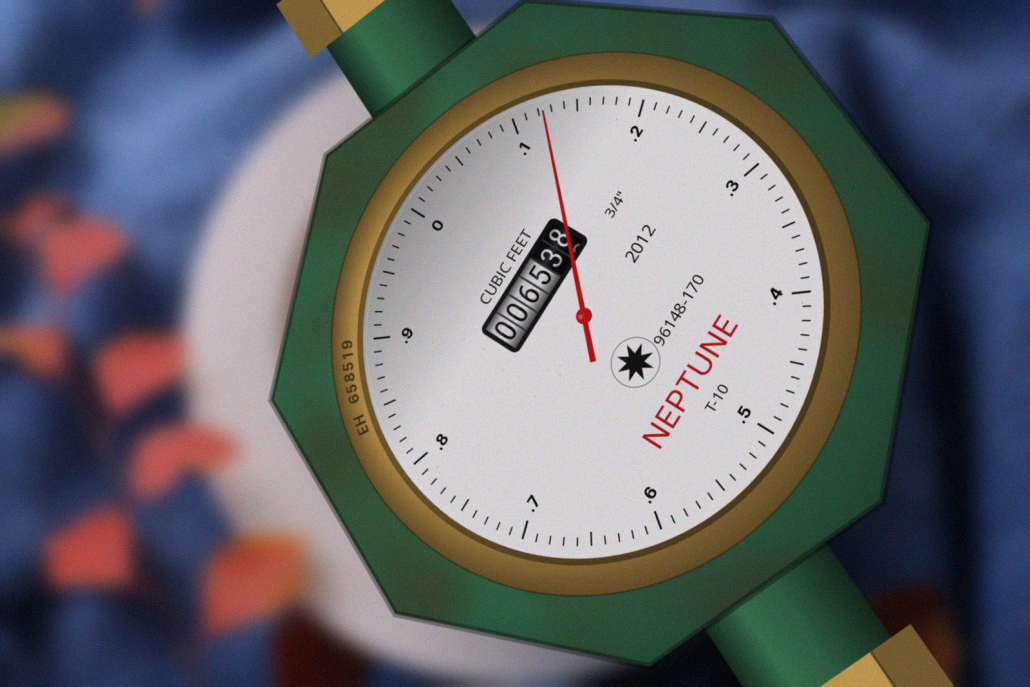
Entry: 6538.12 (ft³)
